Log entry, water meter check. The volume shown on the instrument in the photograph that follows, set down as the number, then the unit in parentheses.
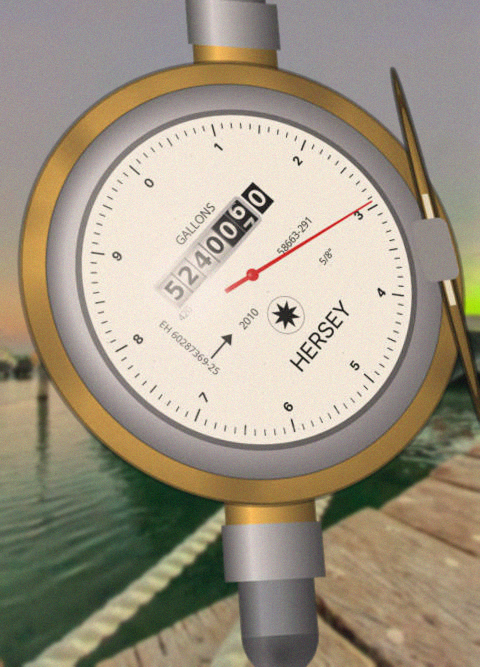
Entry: 5240062.9 (gal)
